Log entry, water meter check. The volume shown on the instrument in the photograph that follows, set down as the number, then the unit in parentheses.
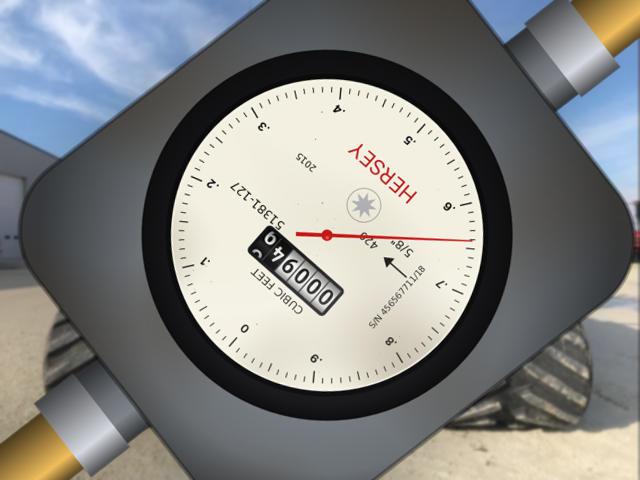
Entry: 948.64 (ft³)
